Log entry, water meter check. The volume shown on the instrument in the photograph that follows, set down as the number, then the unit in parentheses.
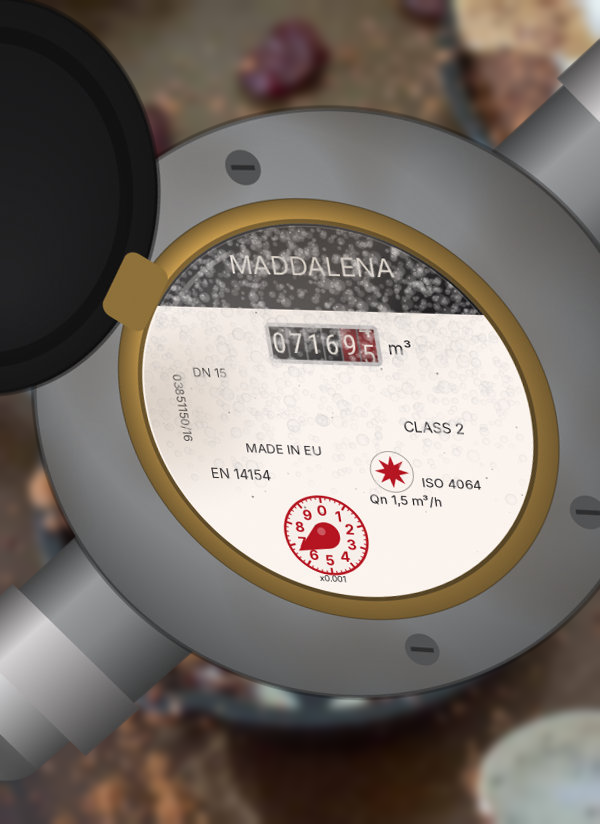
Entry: 716.946 (m³)
